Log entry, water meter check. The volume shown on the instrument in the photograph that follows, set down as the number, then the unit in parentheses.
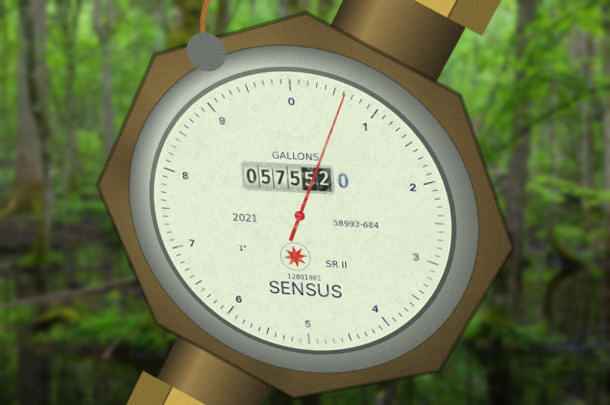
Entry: 575520.6 (gal)
